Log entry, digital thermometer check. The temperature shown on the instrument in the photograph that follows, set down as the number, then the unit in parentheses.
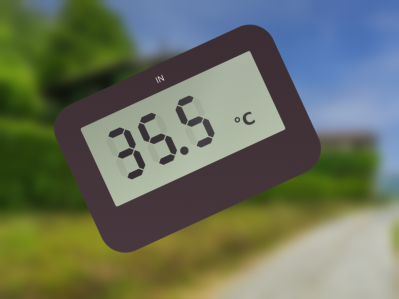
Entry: 35.5 (°C)
